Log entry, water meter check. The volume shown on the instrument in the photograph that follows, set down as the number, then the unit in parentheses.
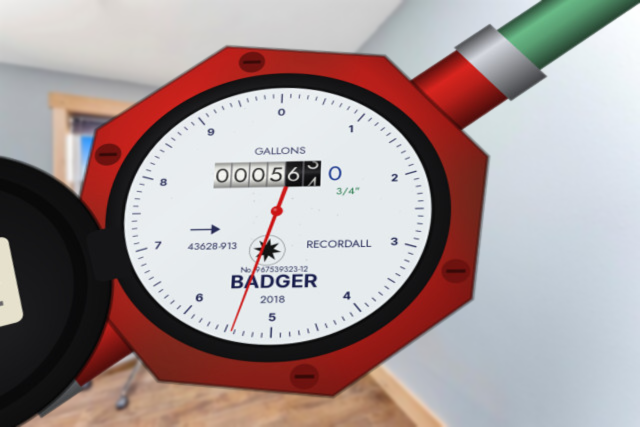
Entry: 5635.4 (gal)
